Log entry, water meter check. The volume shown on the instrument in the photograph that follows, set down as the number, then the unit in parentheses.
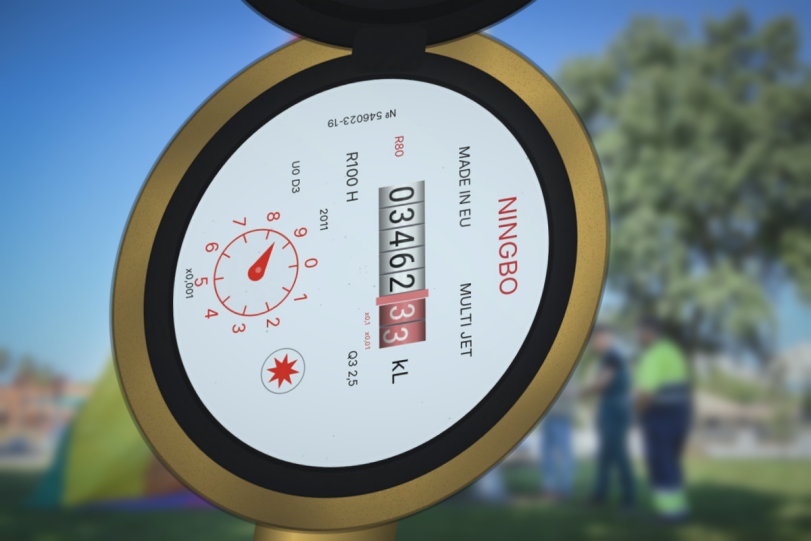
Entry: 3462.328 (kL)
